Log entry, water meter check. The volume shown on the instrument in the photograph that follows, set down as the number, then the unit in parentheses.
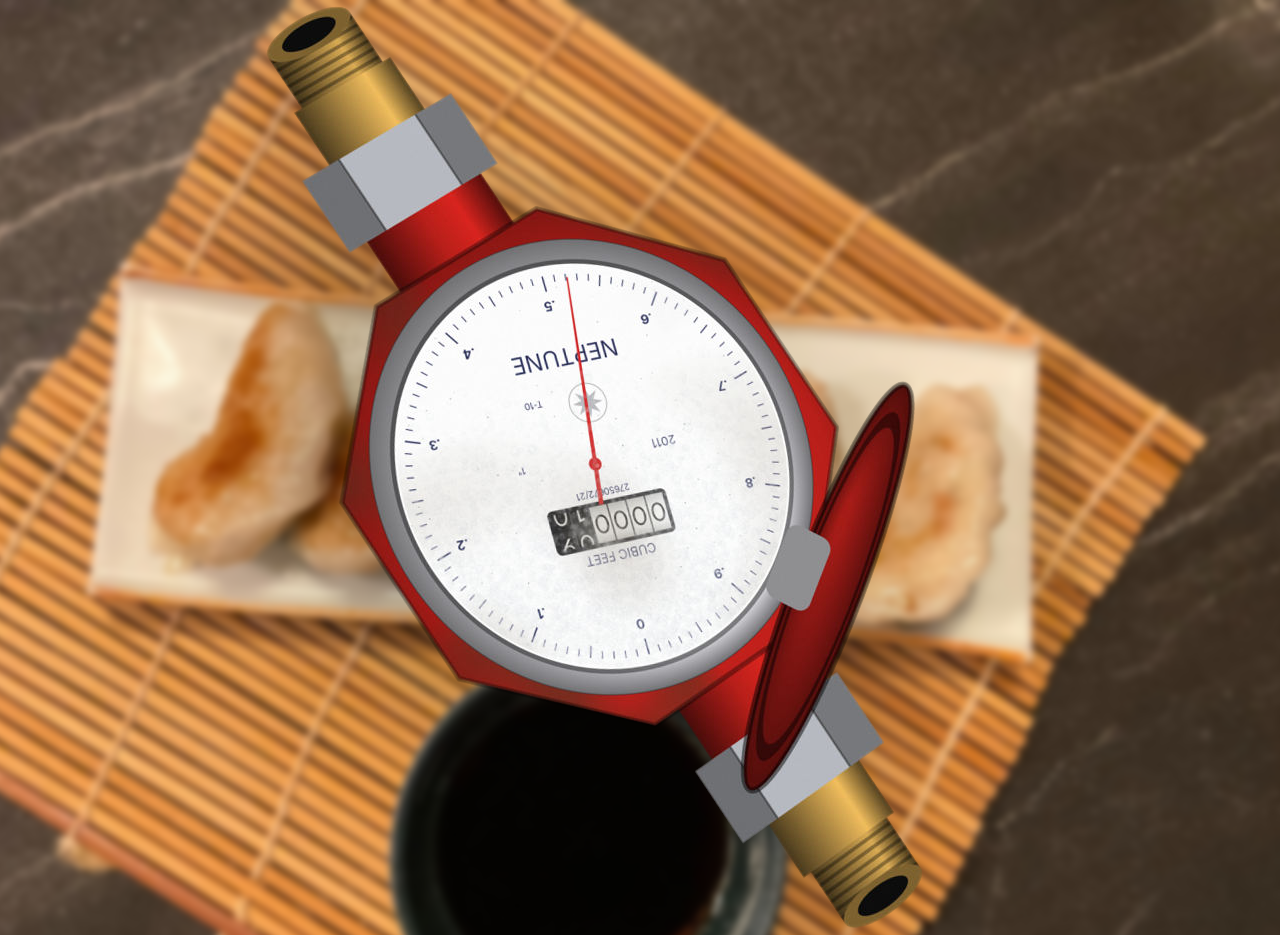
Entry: 9.52 (ft³)
